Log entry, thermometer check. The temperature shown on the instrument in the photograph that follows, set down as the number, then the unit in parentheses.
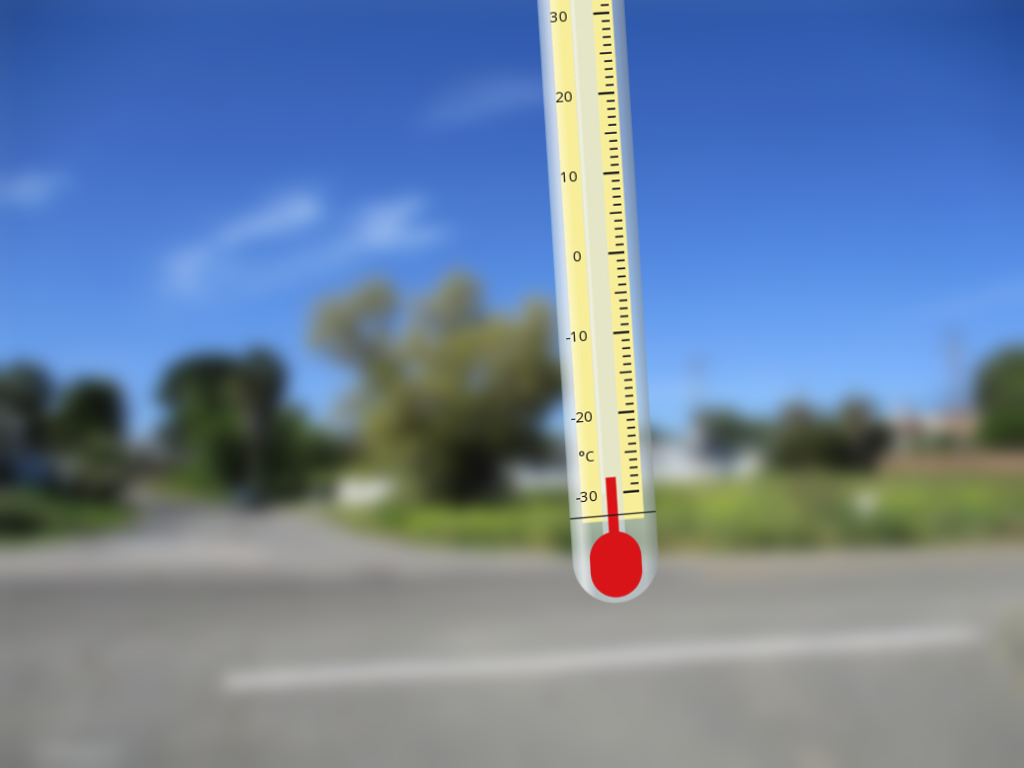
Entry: -28 (°C)
